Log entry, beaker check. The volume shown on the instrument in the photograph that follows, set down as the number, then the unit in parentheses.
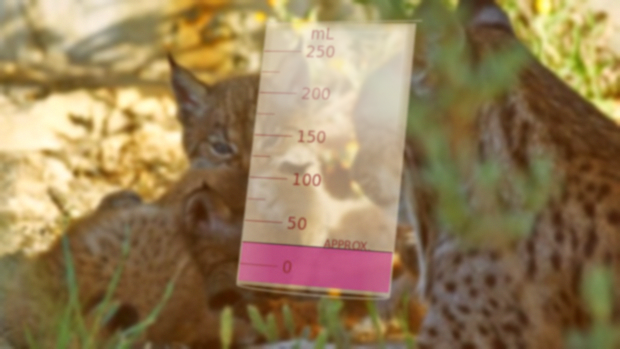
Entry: 25 (mL)
